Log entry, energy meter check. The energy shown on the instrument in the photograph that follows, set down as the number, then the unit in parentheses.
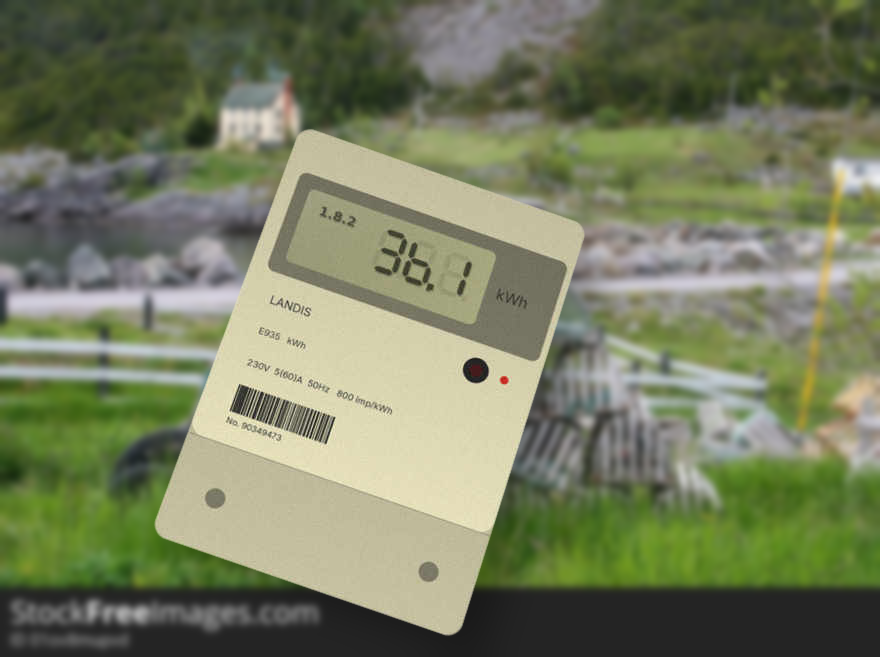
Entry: 36.1 (kWh)
